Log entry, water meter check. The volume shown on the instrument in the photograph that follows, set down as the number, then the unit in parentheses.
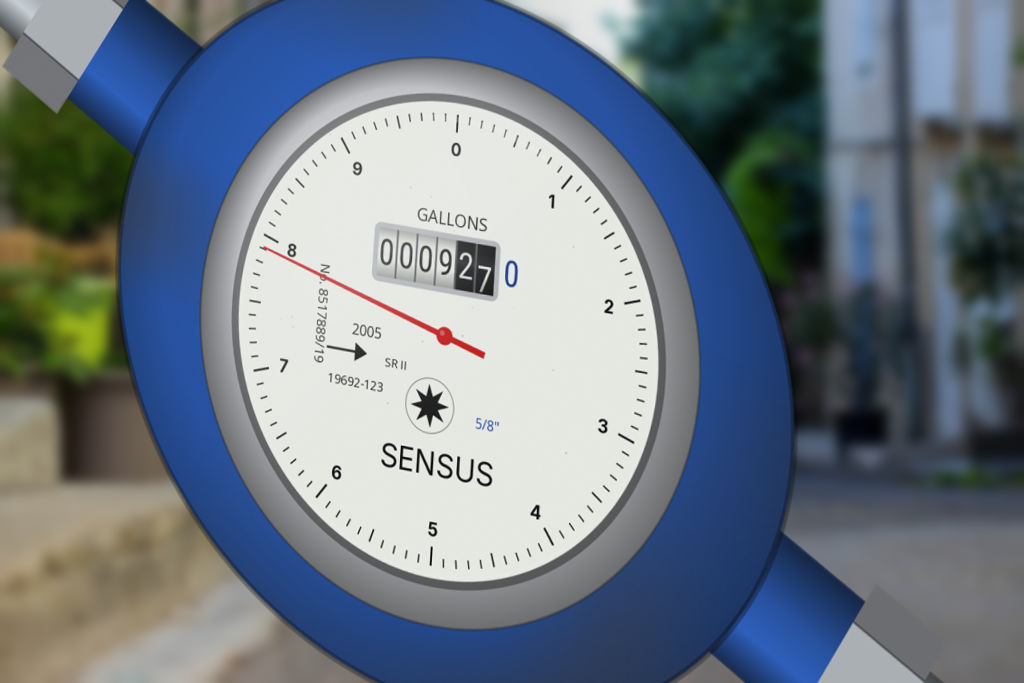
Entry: 9267.9 (gal)
